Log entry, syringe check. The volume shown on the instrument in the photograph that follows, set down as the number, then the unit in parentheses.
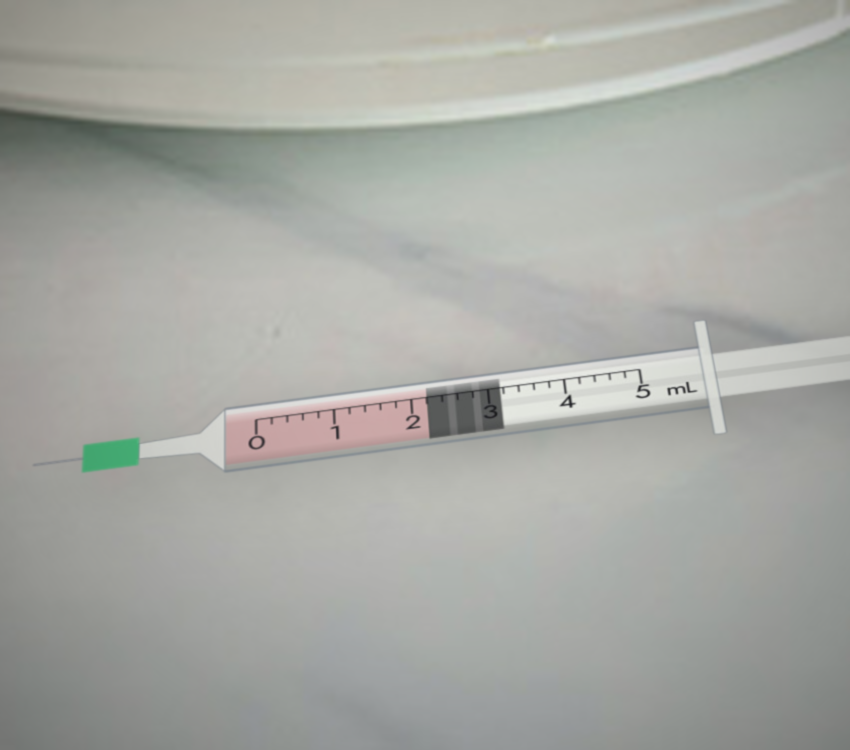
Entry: 2.2 (mL)
